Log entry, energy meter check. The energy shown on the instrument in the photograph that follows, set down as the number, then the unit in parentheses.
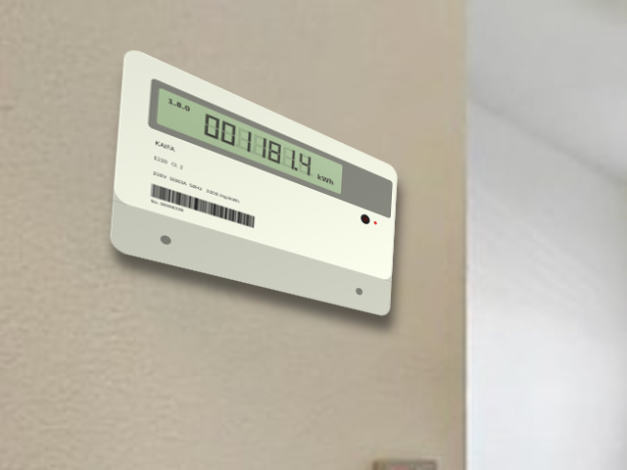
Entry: 1181.4 (kWh)
